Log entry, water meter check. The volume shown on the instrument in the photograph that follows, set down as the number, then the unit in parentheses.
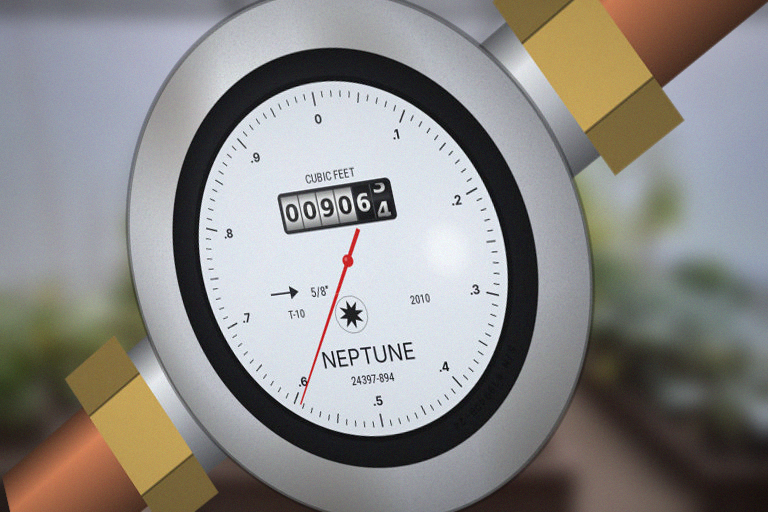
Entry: 9063.59 (ft³)
